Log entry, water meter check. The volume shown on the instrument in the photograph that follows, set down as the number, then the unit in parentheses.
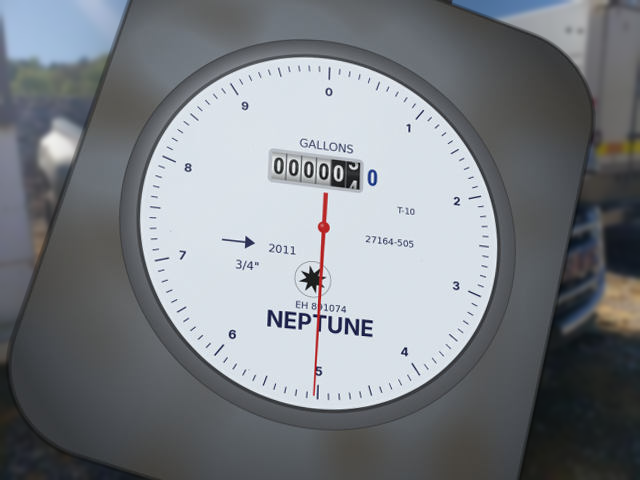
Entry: 35.0 (gal)
